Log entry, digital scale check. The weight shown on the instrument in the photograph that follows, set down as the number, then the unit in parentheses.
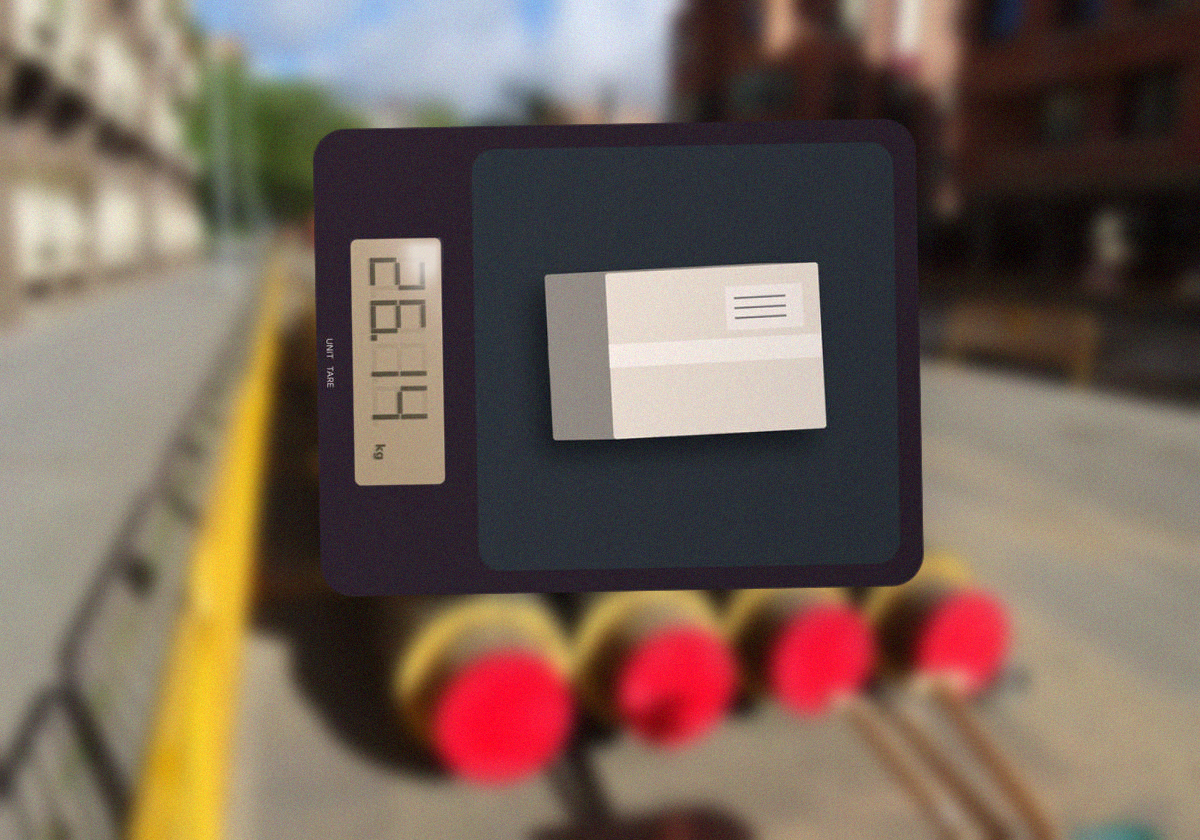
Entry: 26.14 (kg)
